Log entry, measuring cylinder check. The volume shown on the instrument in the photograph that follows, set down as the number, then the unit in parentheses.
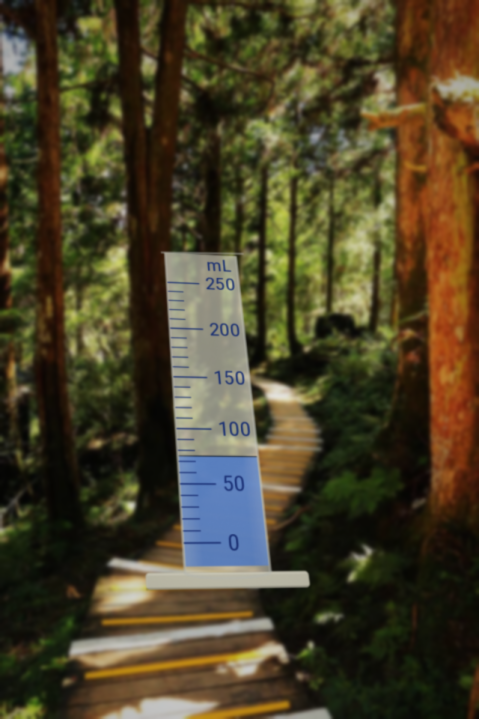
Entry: 75 (mL)
